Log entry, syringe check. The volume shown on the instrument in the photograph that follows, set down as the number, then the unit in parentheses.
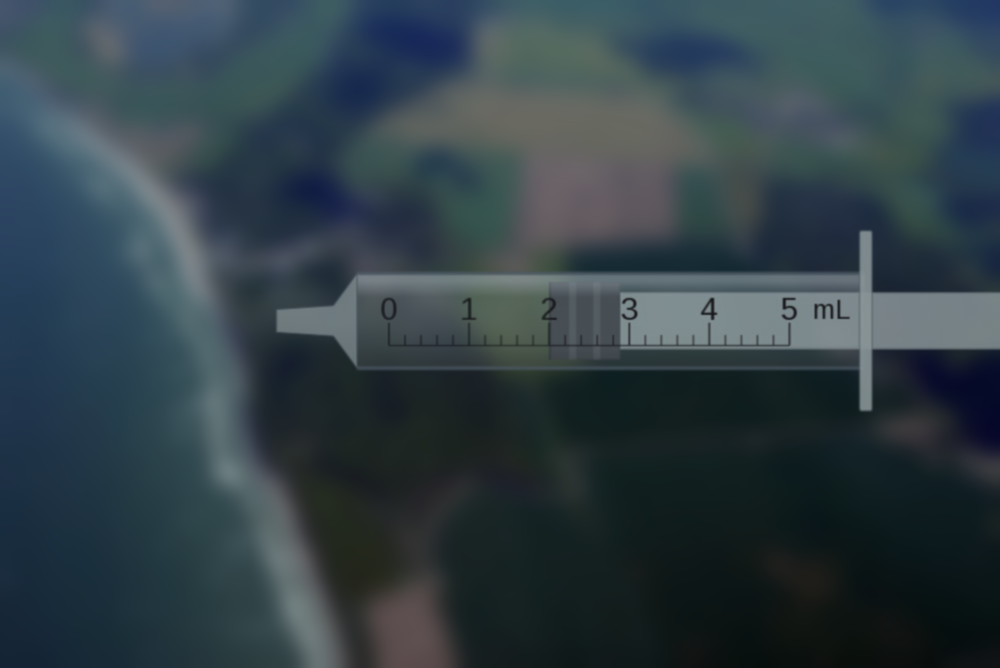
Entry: 2 (mL)
